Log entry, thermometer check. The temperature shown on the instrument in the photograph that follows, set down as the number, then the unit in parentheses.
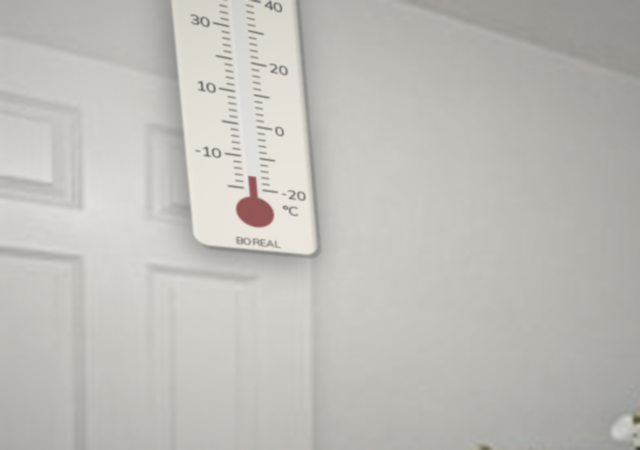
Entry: -16 (°C)
